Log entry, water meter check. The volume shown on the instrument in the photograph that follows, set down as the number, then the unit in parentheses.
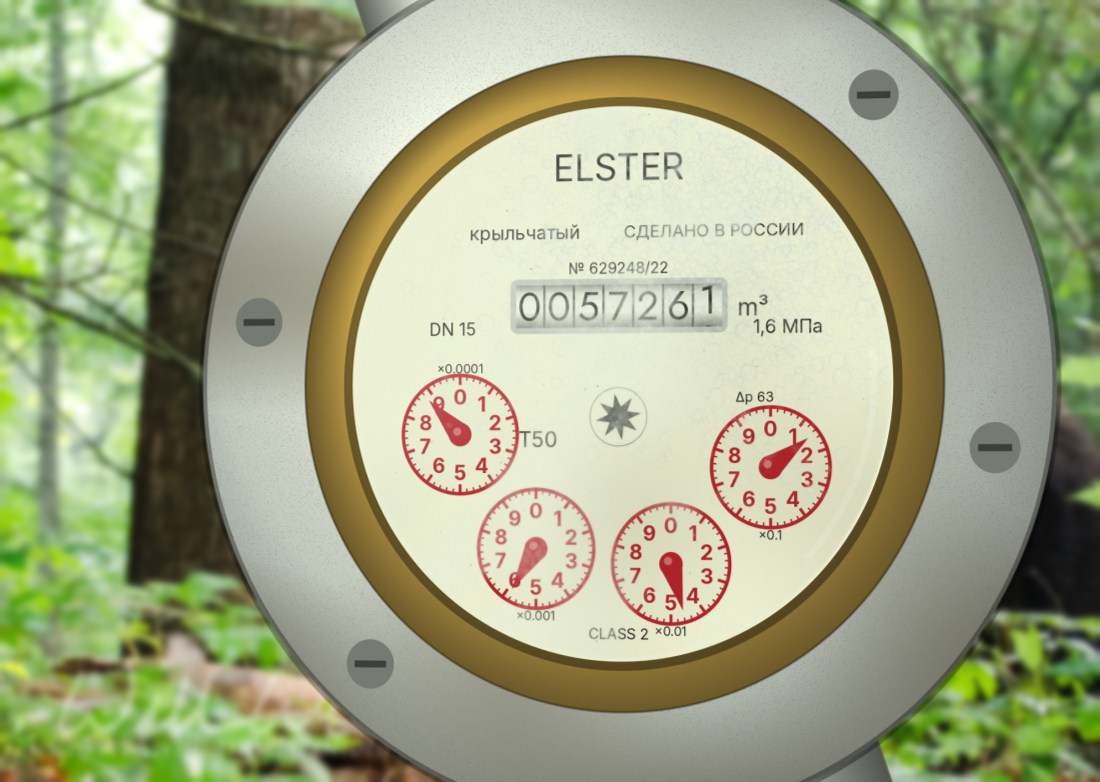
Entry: 57261.1458 (m³)
